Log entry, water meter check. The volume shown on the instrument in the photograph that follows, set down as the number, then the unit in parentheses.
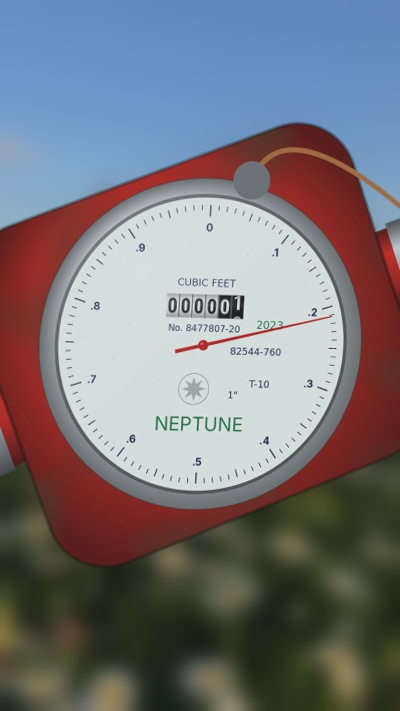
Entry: 1.21 (ft³)
